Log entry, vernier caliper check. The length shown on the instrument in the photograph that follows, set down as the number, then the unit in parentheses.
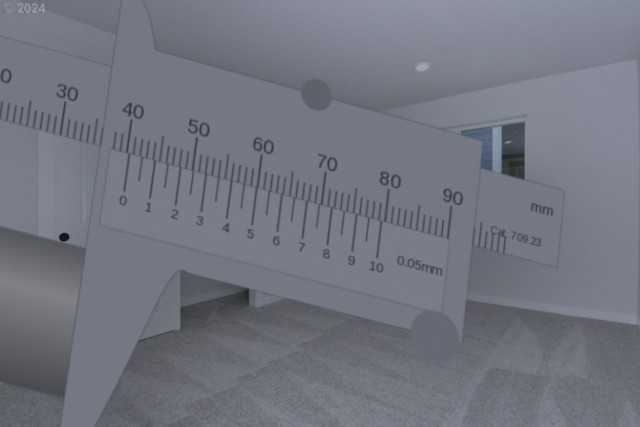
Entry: 40.4 (mm)
